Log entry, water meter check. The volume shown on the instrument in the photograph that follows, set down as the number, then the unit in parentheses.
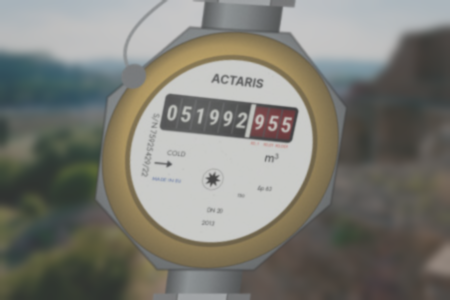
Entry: 51992.955 (m³)
